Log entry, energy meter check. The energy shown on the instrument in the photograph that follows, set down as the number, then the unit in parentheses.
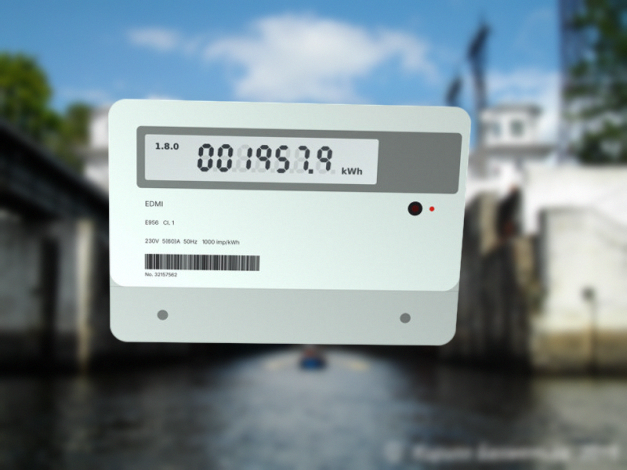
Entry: 1957.9 (kWh)
